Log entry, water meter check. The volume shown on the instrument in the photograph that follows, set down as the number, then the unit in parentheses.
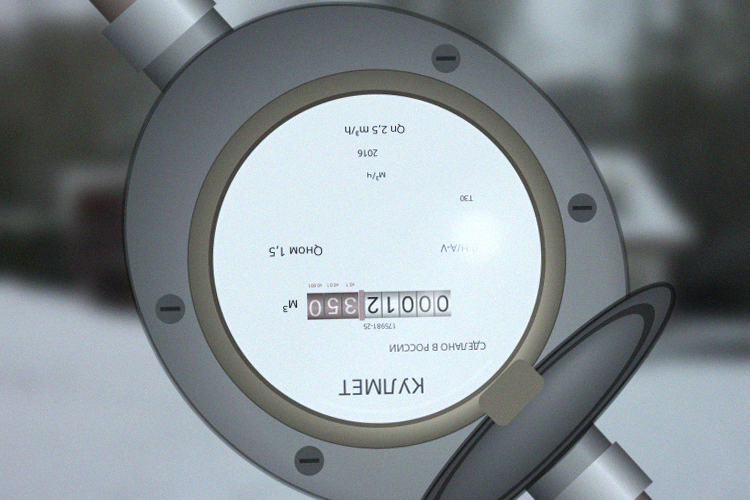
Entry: 12.350 (m³)
